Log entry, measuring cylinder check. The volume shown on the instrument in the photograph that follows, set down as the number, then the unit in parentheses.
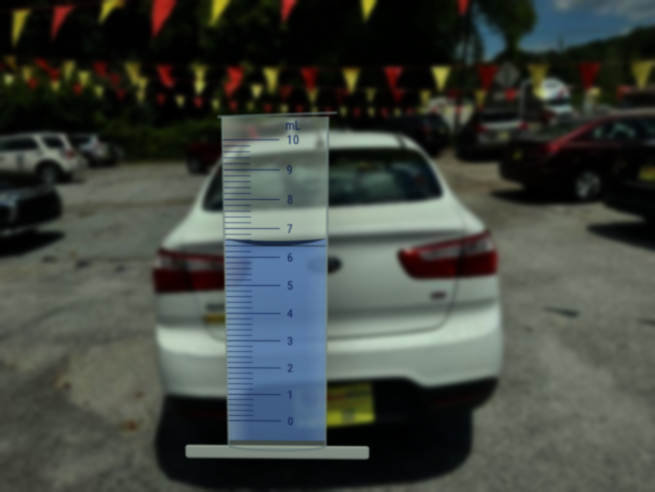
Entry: 6.4 (mL)
